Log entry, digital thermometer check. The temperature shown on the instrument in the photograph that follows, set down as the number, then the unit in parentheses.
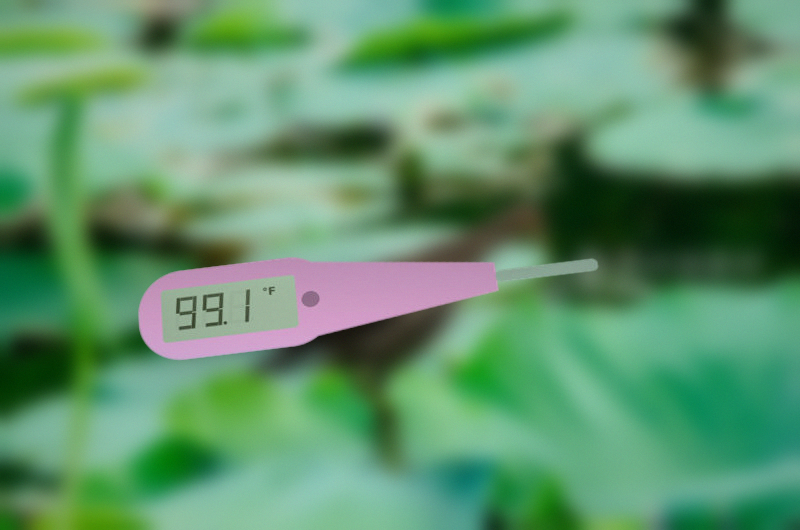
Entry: 99.1 (°F)
